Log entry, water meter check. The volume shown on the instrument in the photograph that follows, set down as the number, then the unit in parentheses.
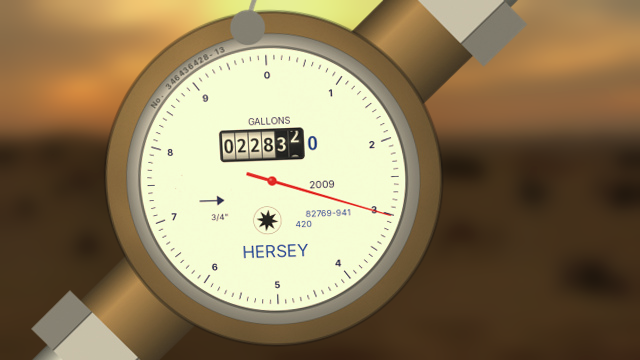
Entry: 228323.0 (gal)
